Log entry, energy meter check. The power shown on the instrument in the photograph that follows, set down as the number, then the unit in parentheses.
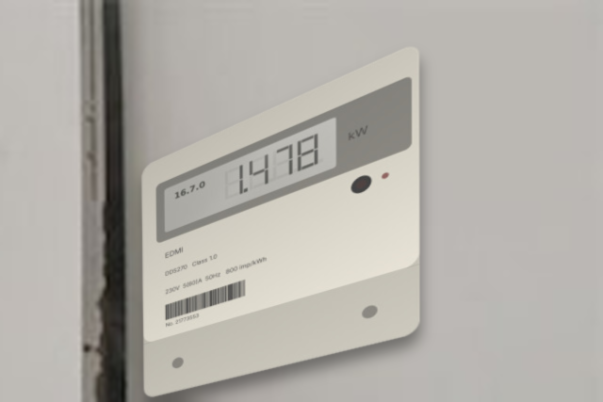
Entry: 1.478 (kW)
